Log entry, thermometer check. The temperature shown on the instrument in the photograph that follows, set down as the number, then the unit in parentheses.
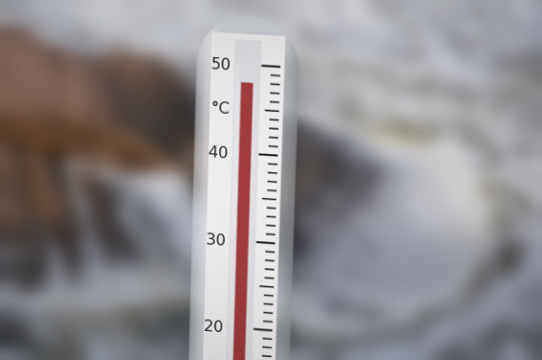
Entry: 48 (°C)
